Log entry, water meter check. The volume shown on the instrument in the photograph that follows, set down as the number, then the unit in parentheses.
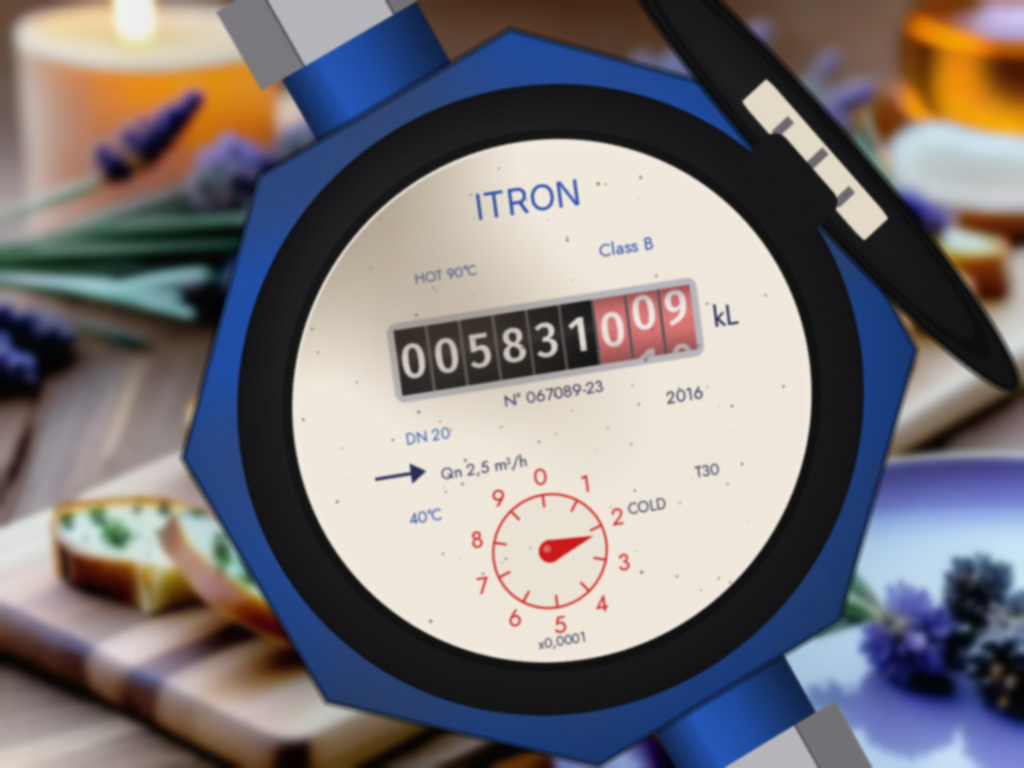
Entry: 5831.0092 (kL)
